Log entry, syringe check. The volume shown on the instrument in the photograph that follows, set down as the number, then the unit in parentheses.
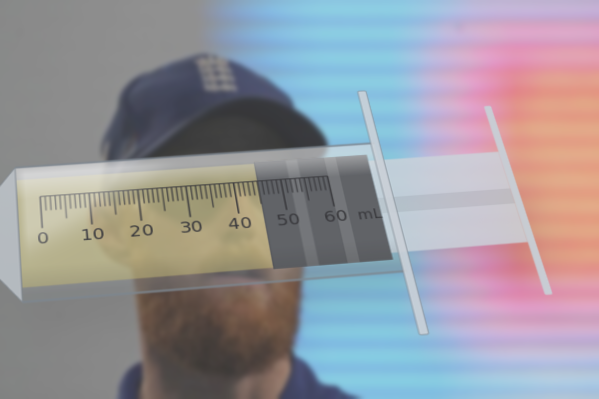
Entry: 45 (mL)
